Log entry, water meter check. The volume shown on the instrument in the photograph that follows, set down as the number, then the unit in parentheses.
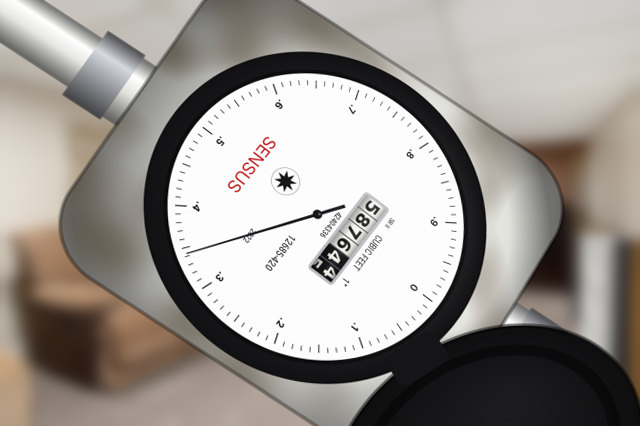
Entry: 587644.34 (ft³)
